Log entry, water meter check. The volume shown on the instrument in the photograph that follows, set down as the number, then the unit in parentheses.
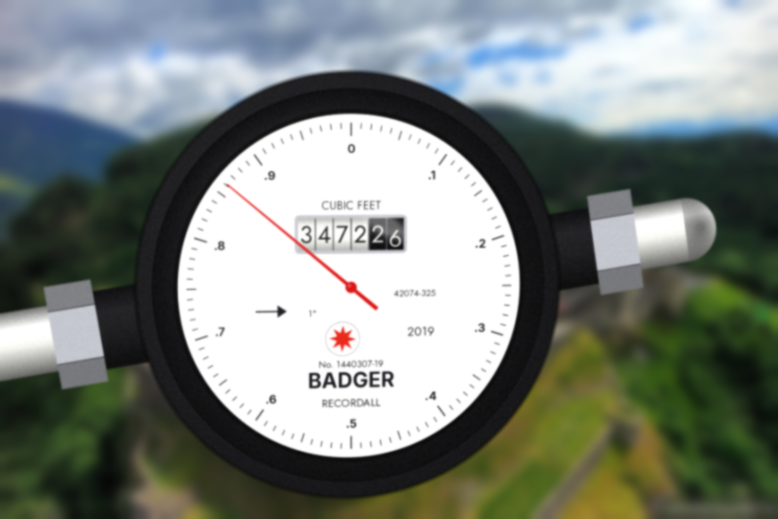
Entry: 347225.86 (ft³)
